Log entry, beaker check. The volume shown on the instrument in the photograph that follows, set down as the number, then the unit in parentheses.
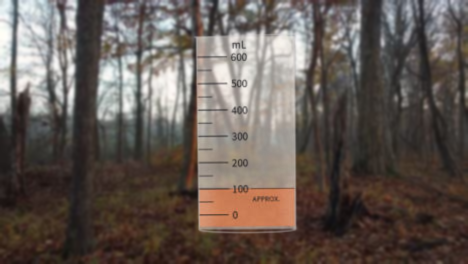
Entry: 100 (mL)
